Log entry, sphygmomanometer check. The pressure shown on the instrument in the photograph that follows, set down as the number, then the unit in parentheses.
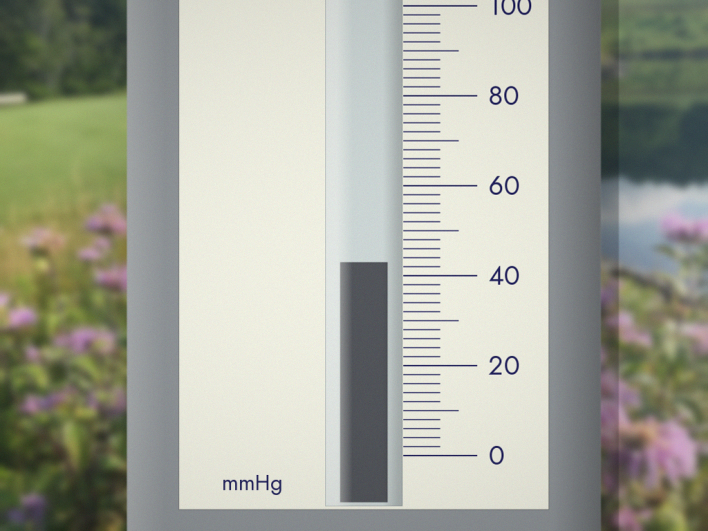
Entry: 43 (mmHg)
